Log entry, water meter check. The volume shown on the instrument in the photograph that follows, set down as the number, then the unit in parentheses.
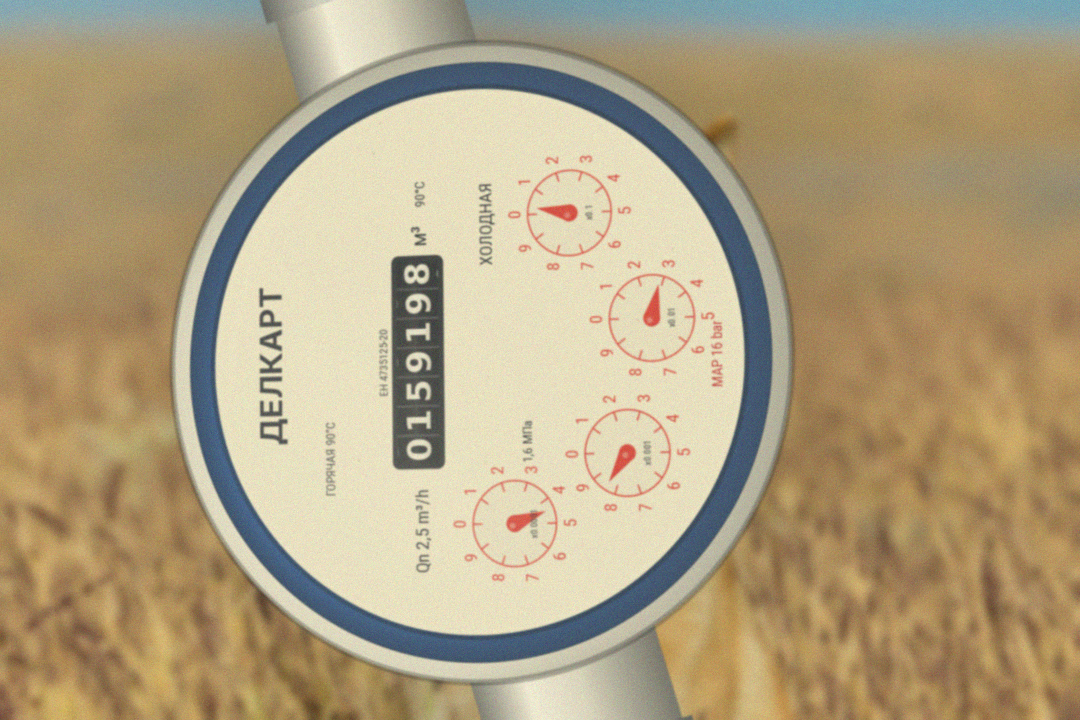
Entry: 159198.0284 (m³)
